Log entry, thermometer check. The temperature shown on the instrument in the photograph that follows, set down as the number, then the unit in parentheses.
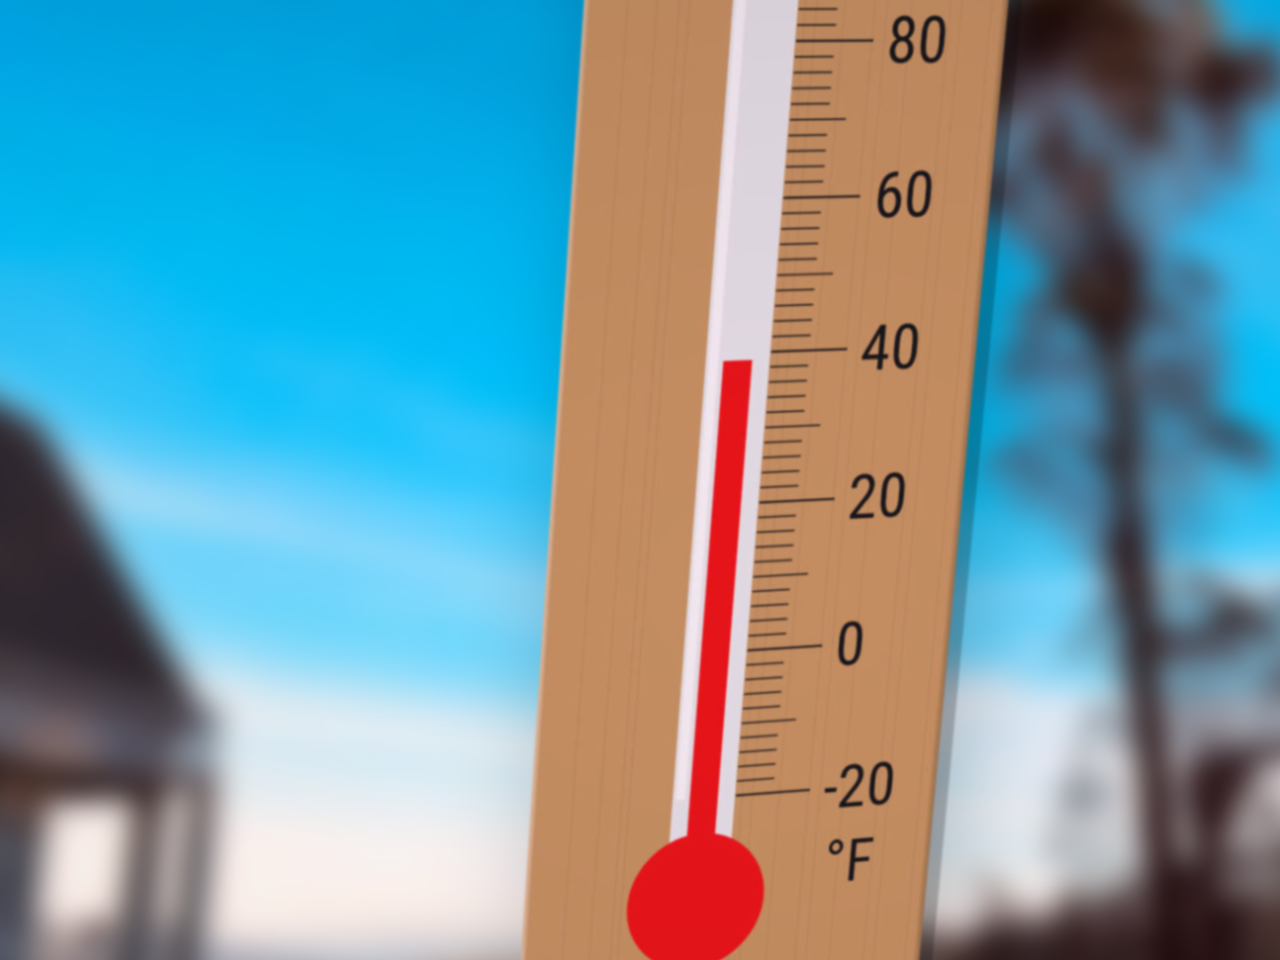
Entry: 39 (°F)
